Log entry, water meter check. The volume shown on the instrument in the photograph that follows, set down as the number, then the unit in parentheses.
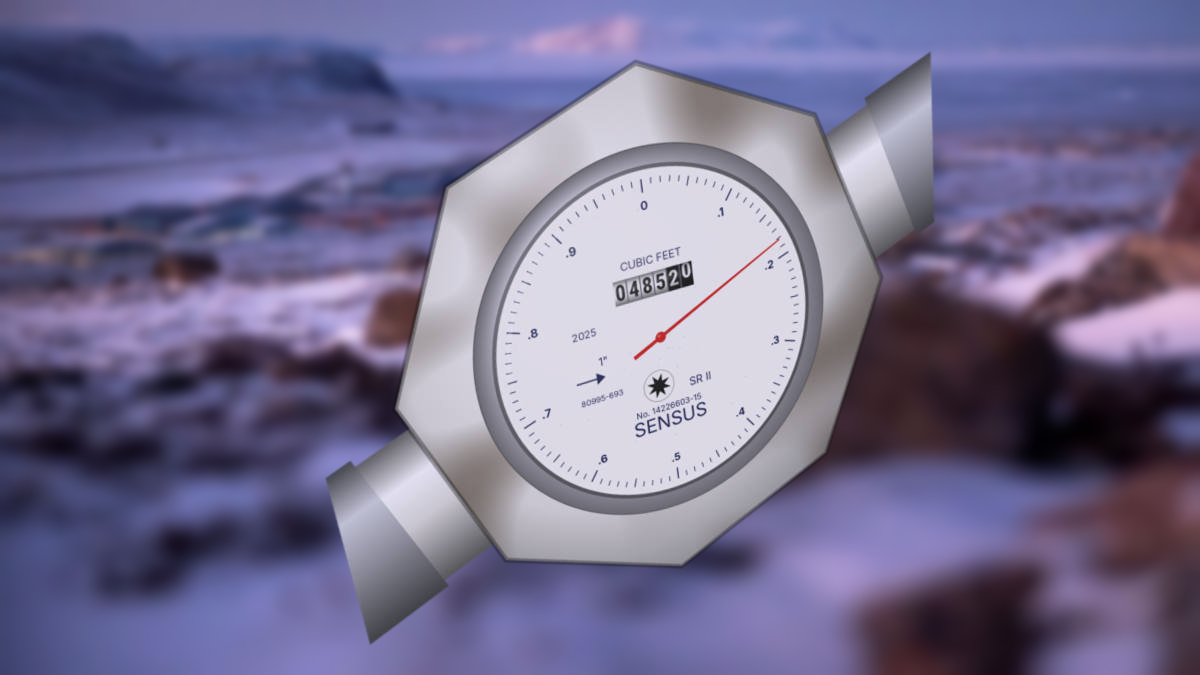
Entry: 48520.18 (ft³)
